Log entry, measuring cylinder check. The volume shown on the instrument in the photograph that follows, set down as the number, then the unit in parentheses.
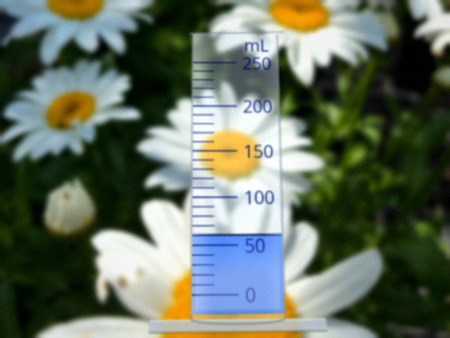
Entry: 60 (mL)
